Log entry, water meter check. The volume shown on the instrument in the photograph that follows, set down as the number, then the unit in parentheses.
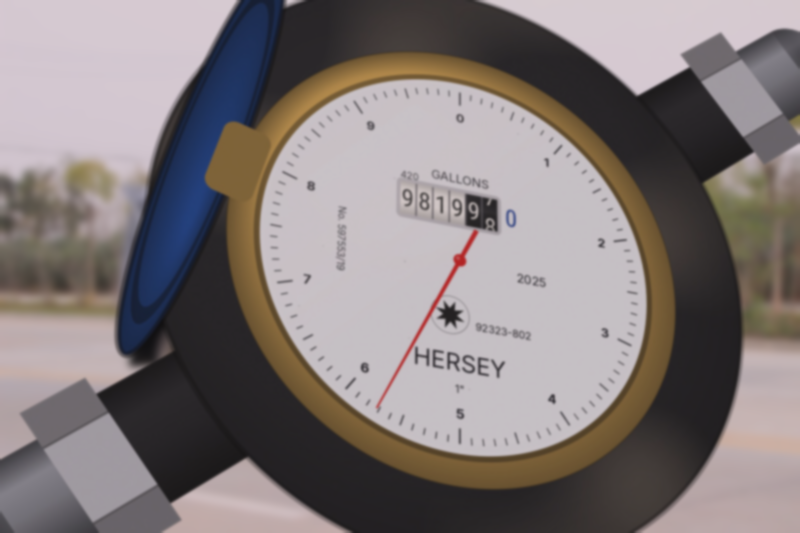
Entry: 9819975.7 (gal)
